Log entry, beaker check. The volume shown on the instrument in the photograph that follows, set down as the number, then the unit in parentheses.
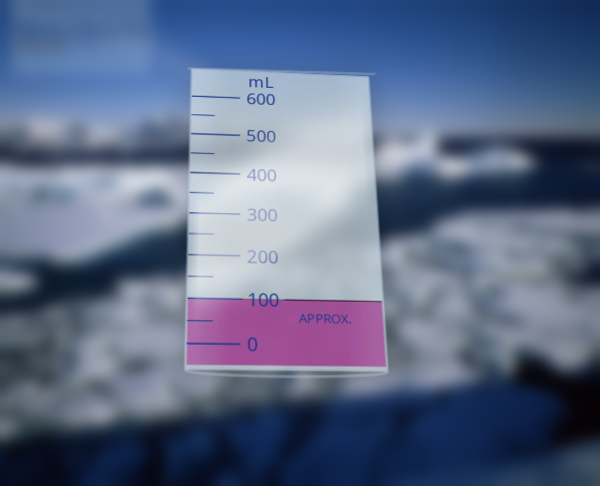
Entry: 100 (mL)
